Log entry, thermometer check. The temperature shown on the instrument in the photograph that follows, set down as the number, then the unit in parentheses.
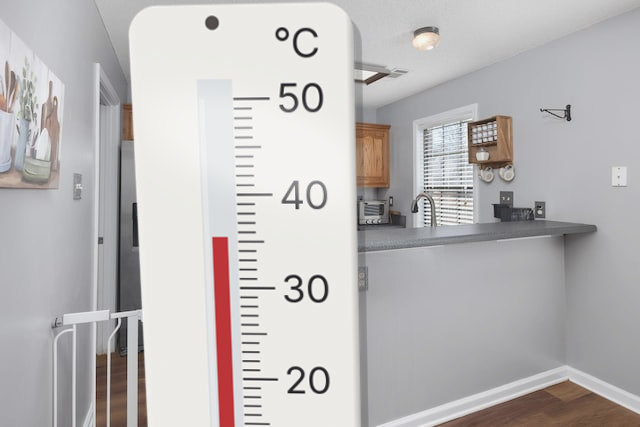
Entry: 35.5 (°C)
